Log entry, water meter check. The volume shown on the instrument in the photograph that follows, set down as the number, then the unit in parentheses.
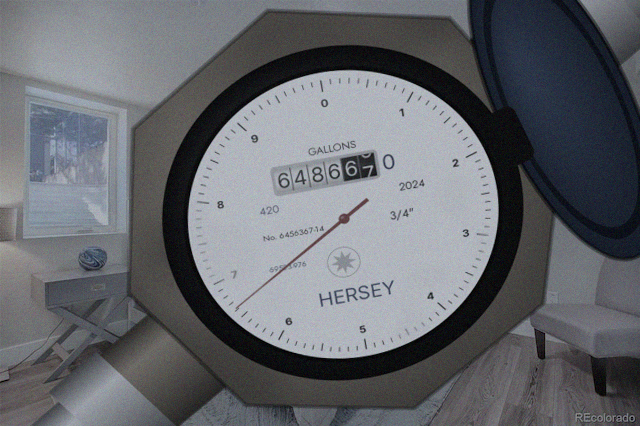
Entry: 6486666.6 (gal)
